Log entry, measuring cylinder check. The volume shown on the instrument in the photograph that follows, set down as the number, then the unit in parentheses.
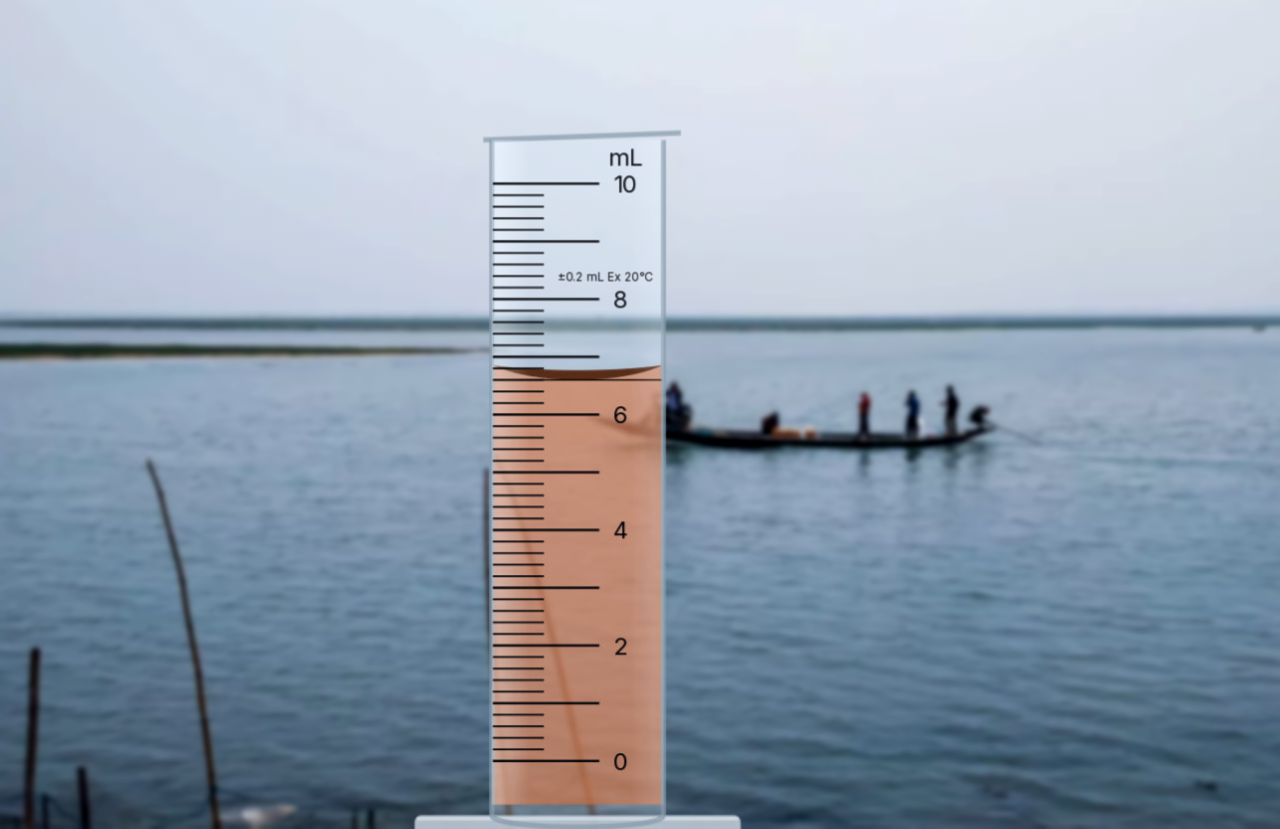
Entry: 6.6 (mL)
